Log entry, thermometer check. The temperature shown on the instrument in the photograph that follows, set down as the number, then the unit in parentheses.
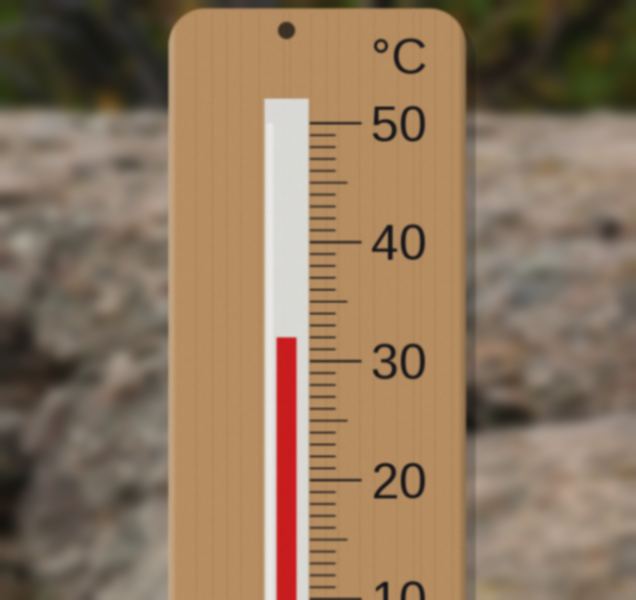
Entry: 32 (°C)
